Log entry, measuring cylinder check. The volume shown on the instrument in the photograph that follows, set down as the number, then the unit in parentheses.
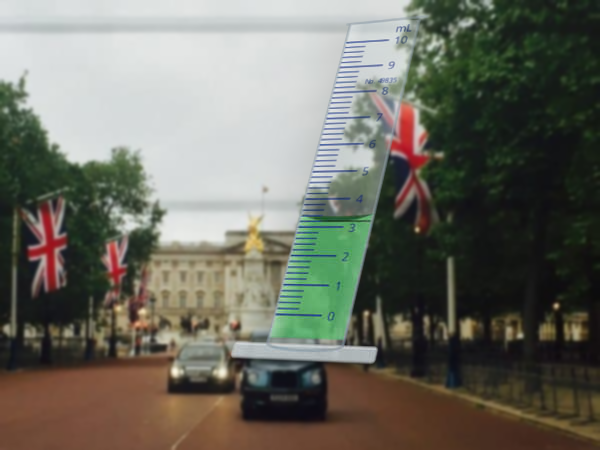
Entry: 3.2 (mL)
